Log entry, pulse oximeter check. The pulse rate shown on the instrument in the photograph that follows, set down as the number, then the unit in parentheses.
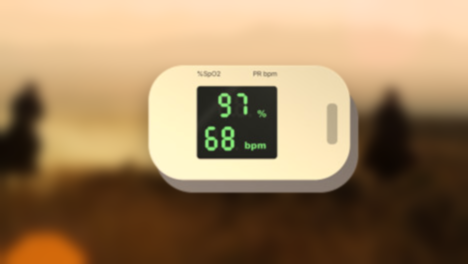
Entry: 68 (bpm)
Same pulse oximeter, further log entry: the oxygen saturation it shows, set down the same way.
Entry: 97 (%)
